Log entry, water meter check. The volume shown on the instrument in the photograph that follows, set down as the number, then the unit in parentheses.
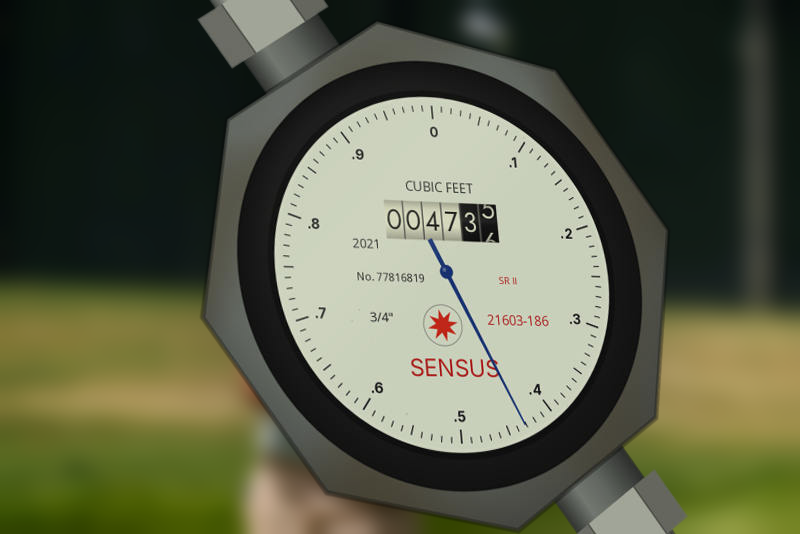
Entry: 4735.43 (ft³)
